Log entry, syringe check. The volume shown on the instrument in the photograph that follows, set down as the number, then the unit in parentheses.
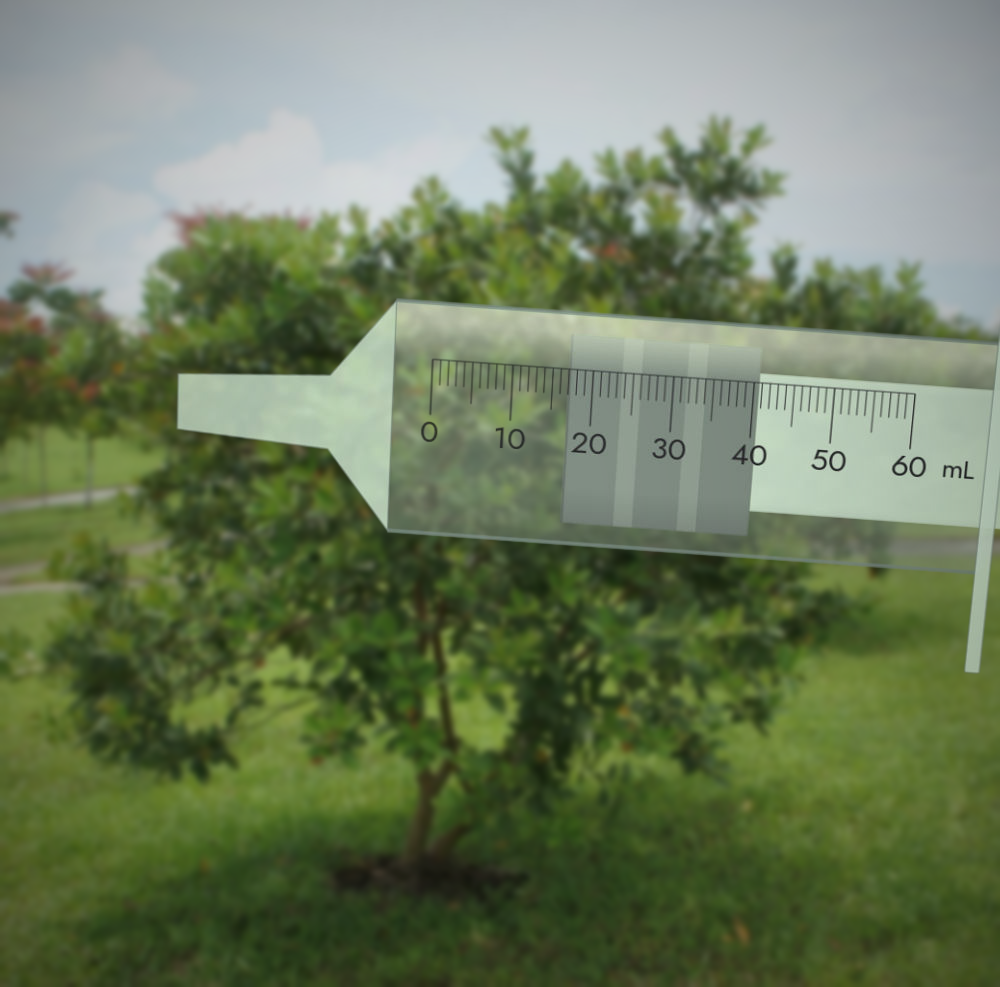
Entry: 17 (mL)
